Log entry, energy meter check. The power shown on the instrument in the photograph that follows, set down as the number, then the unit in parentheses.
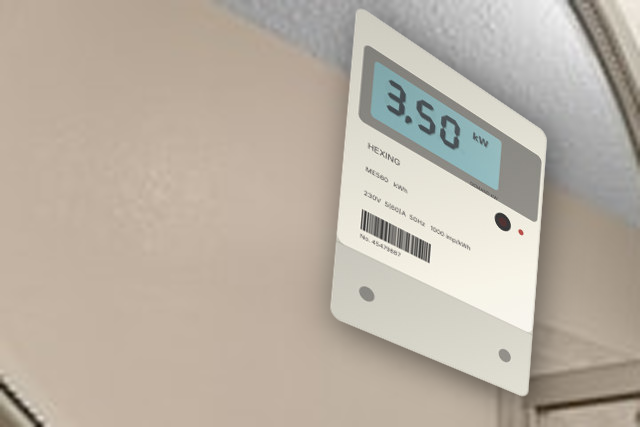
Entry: 3.50 (kW)
